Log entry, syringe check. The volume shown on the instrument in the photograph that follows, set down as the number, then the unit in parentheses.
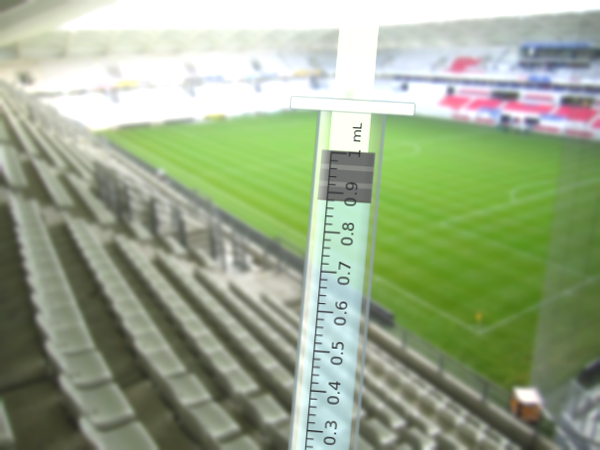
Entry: 0.88 (mL)
